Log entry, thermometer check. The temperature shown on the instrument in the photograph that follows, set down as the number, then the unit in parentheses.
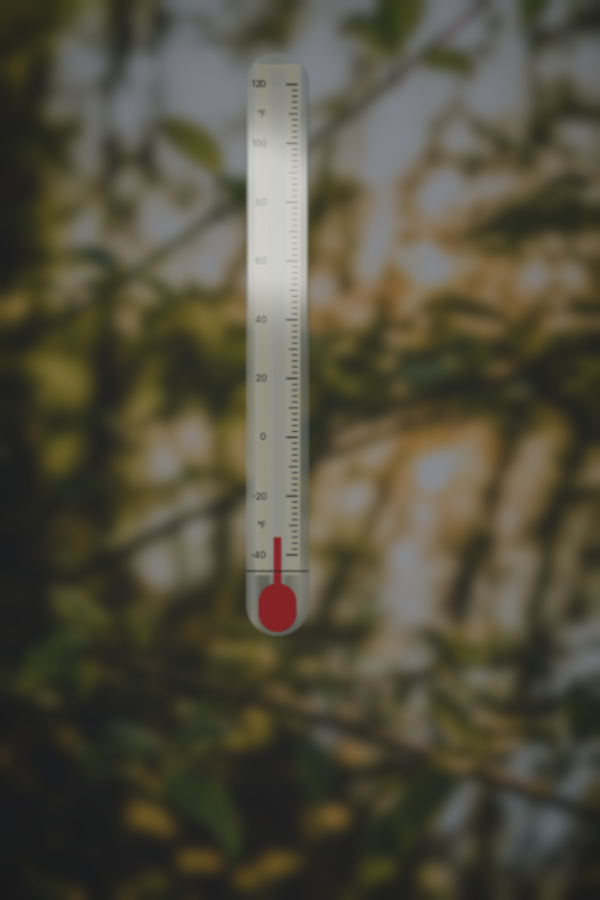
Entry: -34 (°F)
